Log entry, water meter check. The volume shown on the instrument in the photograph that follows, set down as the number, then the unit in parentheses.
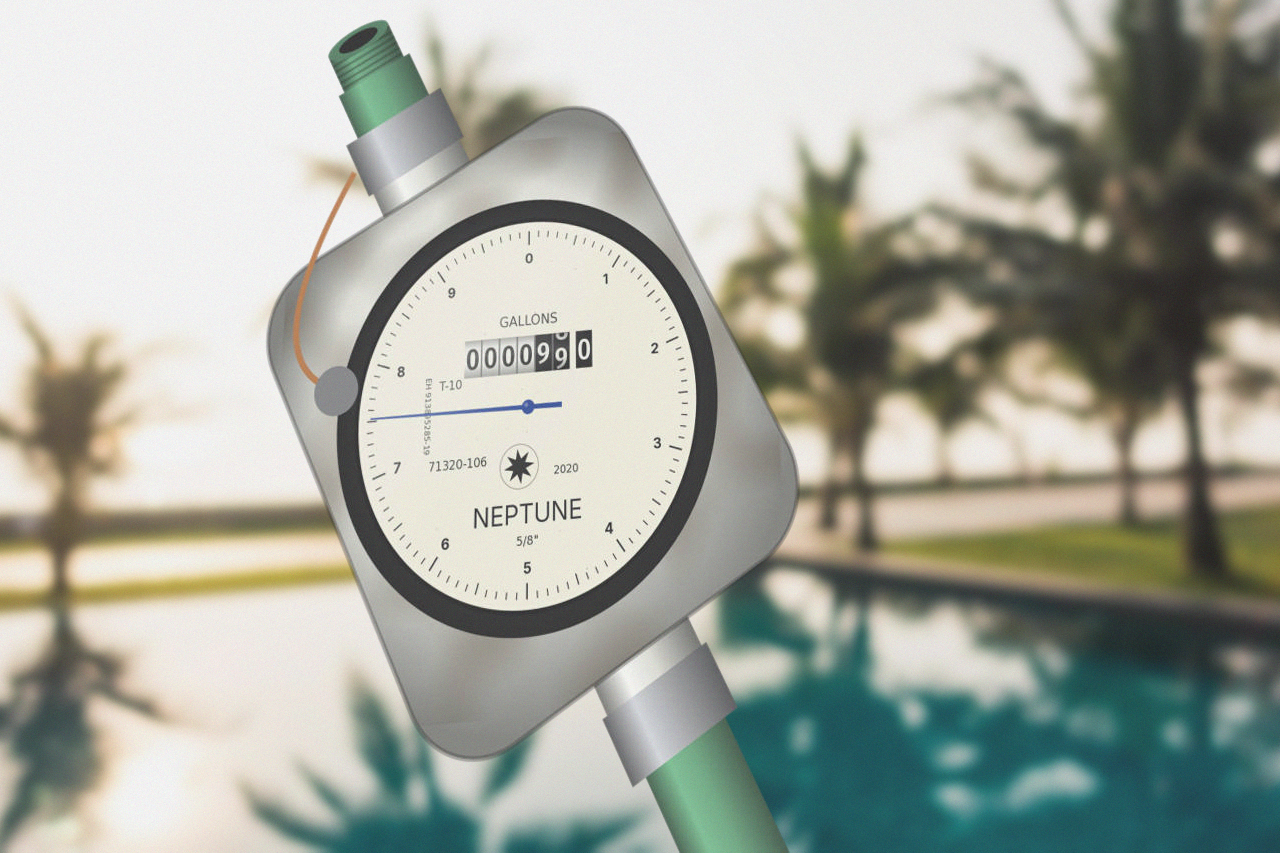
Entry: 987.5 (gal)
